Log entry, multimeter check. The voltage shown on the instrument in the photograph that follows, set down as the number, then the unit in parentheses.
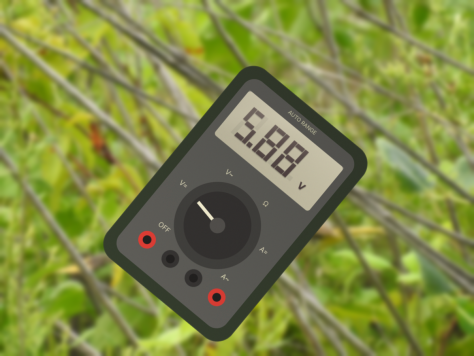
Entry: 5.88 (V)
